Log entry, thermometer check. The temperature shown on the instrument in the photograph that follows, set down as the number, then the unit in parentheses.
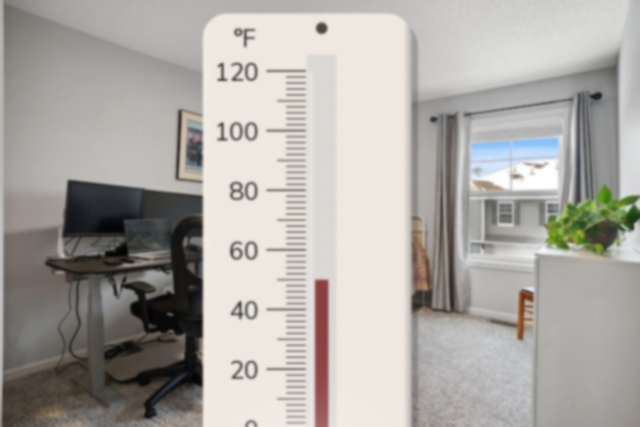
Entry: 50 (°F)
